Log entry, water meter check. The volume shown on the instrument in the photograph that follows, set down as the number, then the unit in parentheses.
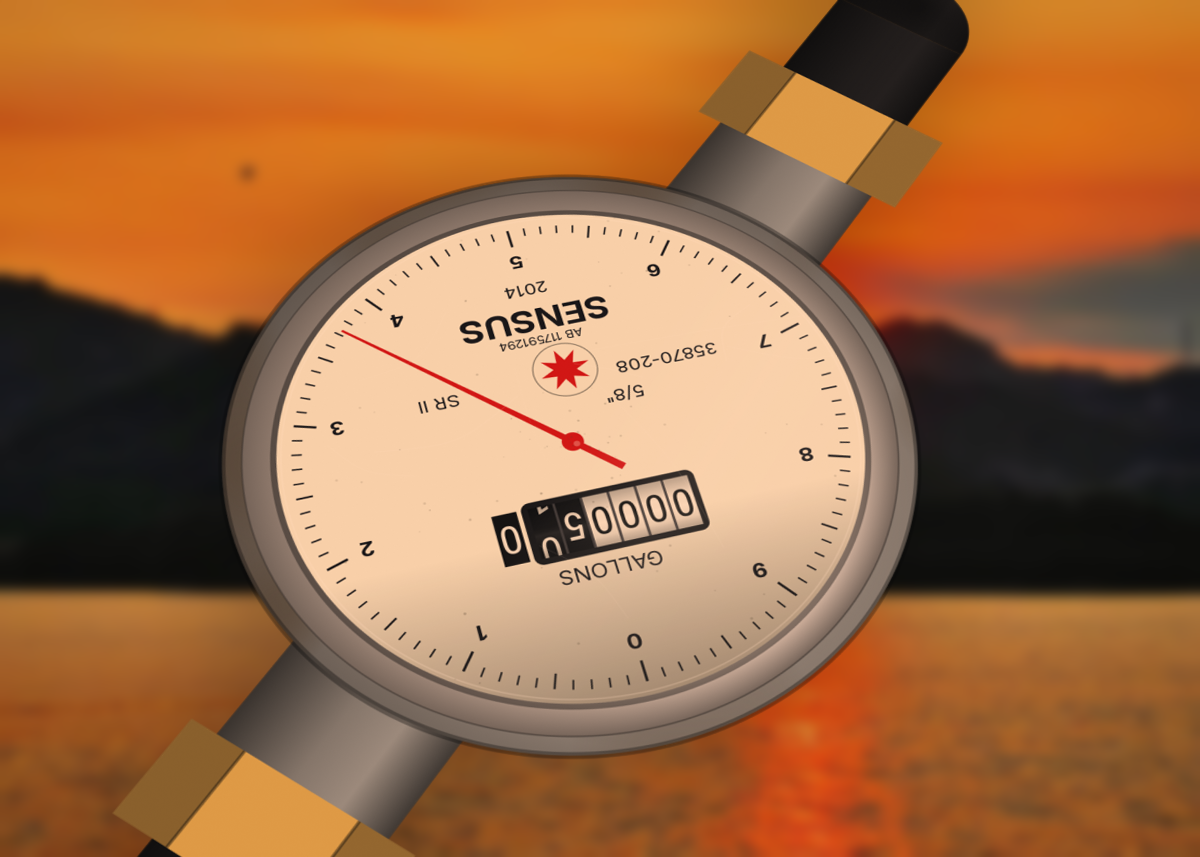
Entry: 503.7 (gal)
